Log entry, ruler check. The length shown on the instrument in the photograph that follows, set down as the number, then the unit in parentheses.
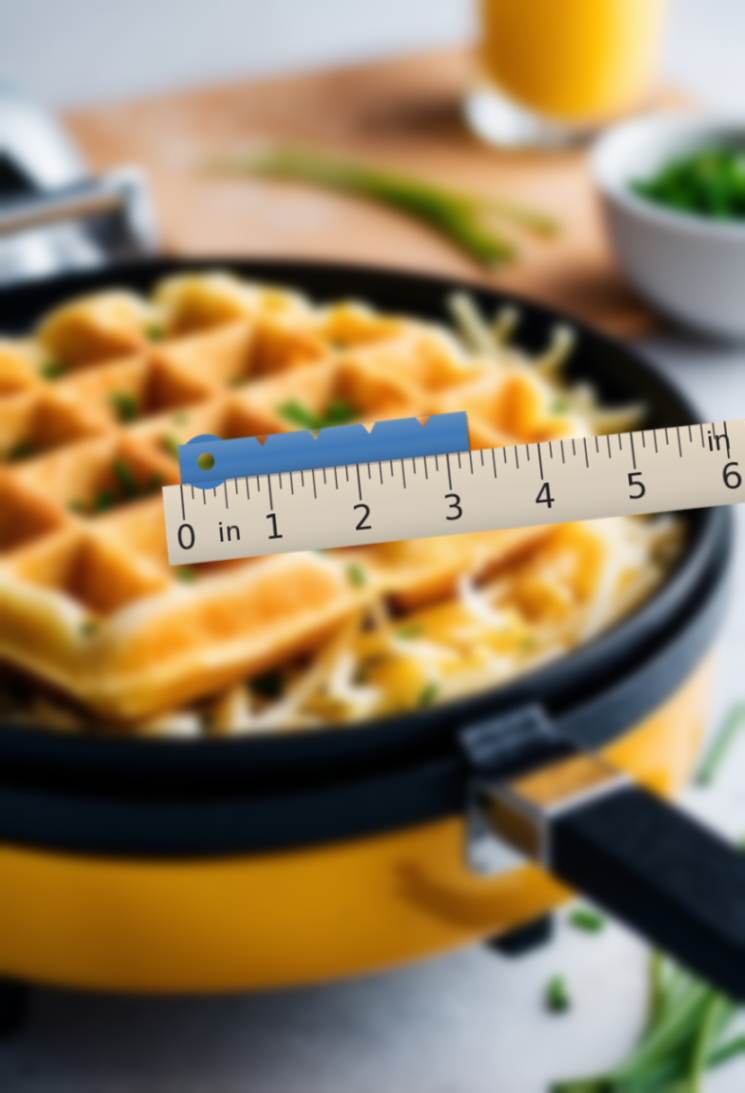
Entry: 3.25 (in)
